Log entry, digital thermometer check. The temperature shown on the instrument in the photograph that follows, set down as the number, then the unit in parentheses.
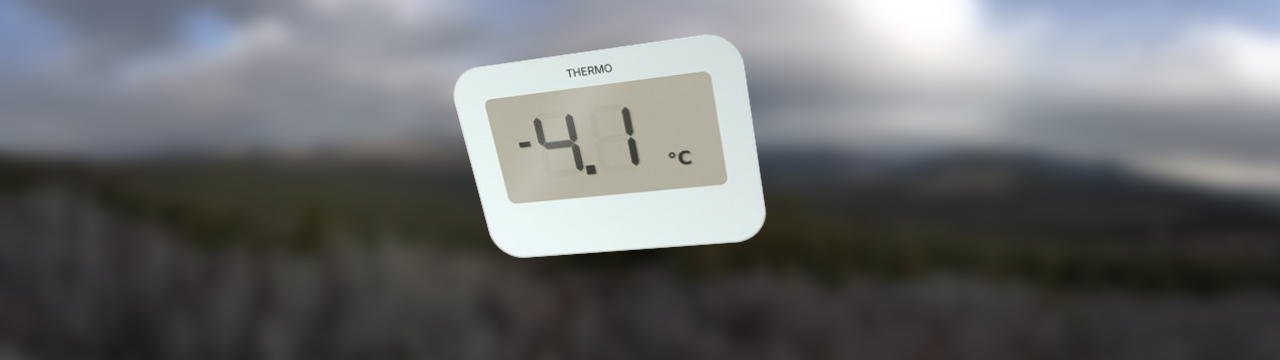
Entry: -4.1 (°C)
